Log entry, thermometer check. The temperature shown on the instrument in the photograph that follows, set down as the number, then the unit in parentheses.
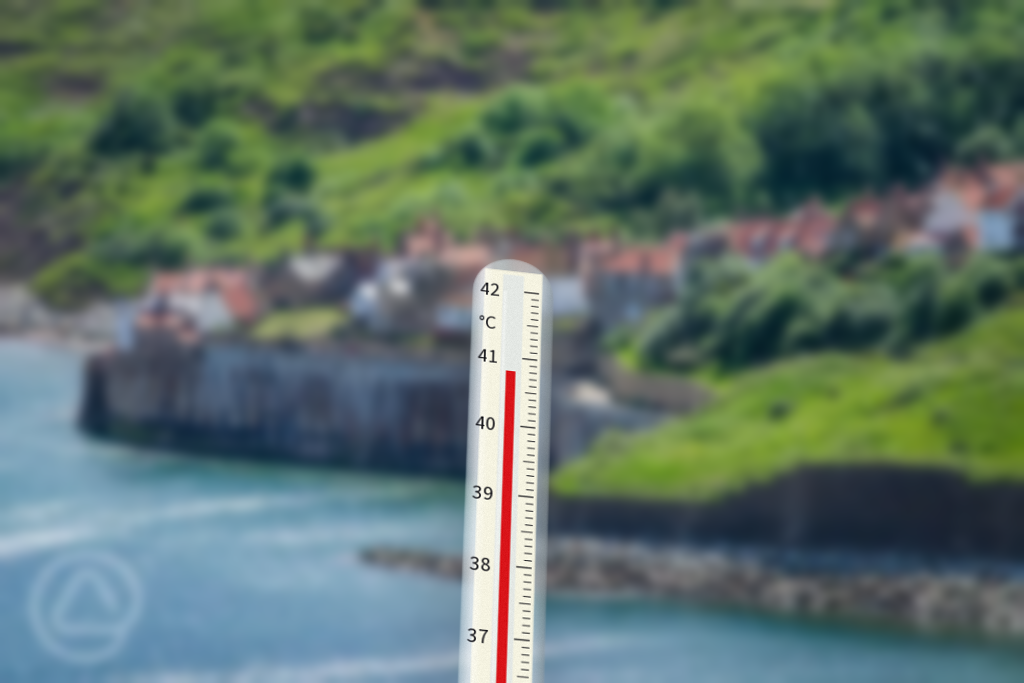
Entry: 40.8 (°C)
